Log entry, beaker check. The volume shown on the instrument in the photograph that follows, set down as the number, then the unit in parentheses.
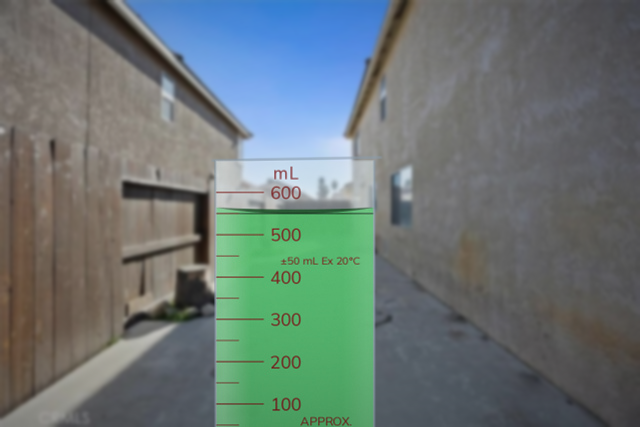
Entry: 550 (mL)
